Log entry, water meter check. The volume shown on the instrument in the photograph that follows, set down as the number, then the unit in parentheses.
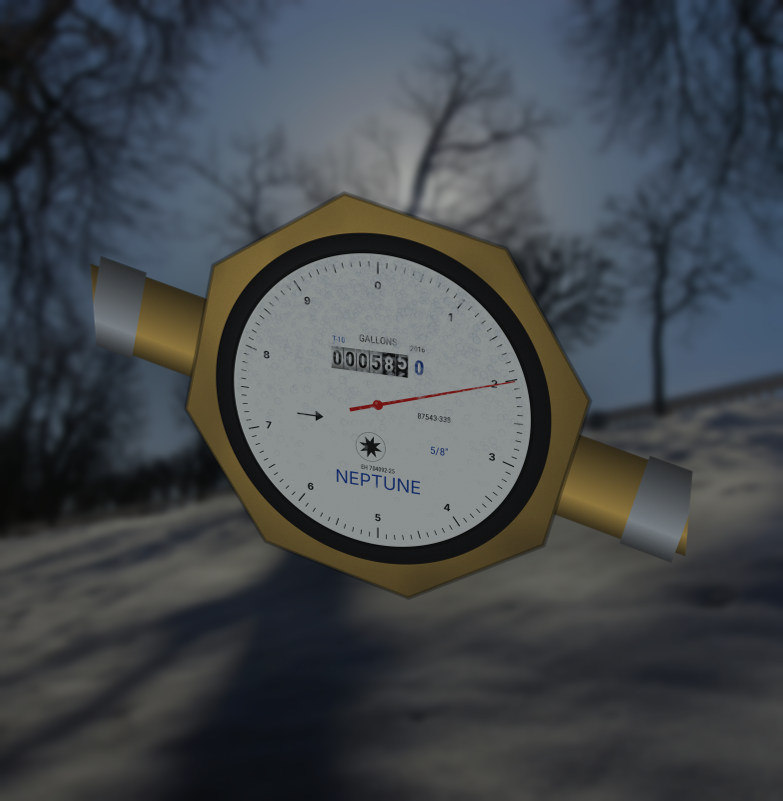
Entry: 5852.0 (gal)
